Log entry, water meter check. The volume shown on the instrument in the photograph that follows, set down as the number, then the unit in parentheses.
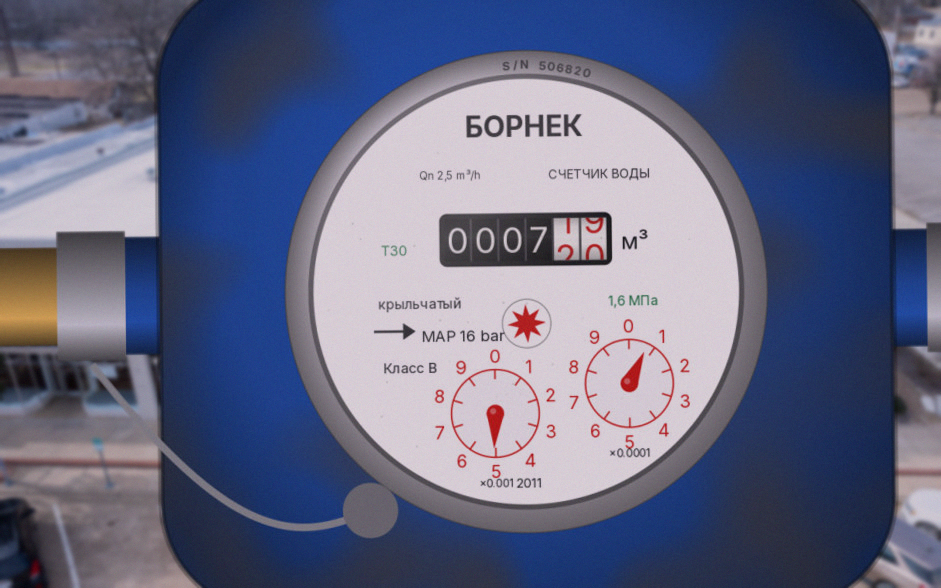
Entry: 7.1950 (m³)
